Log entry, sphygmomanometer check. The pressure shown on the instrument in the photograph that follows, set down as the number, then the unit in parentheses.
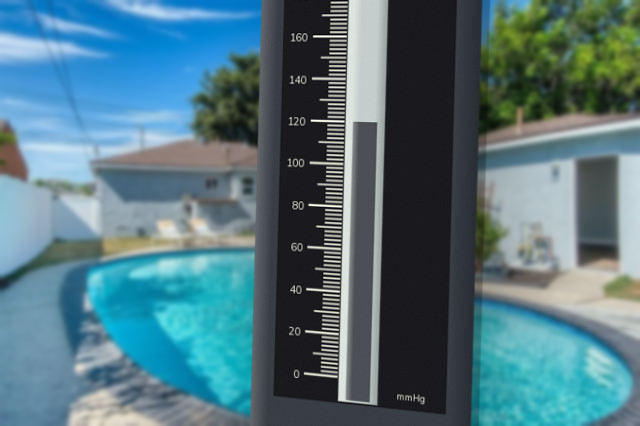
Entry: 120 (mmHg)
